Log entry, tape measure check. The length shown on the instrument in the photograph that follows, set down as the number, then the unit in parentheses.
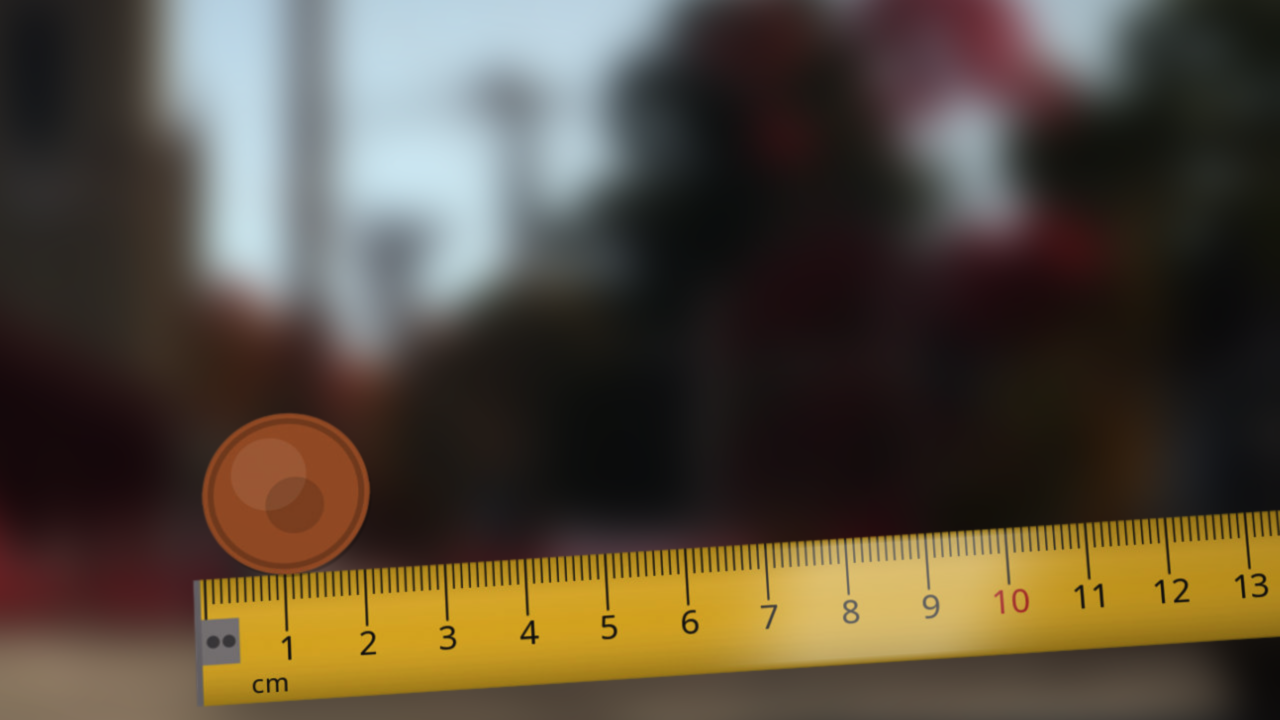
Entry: 2.1 (cm)
